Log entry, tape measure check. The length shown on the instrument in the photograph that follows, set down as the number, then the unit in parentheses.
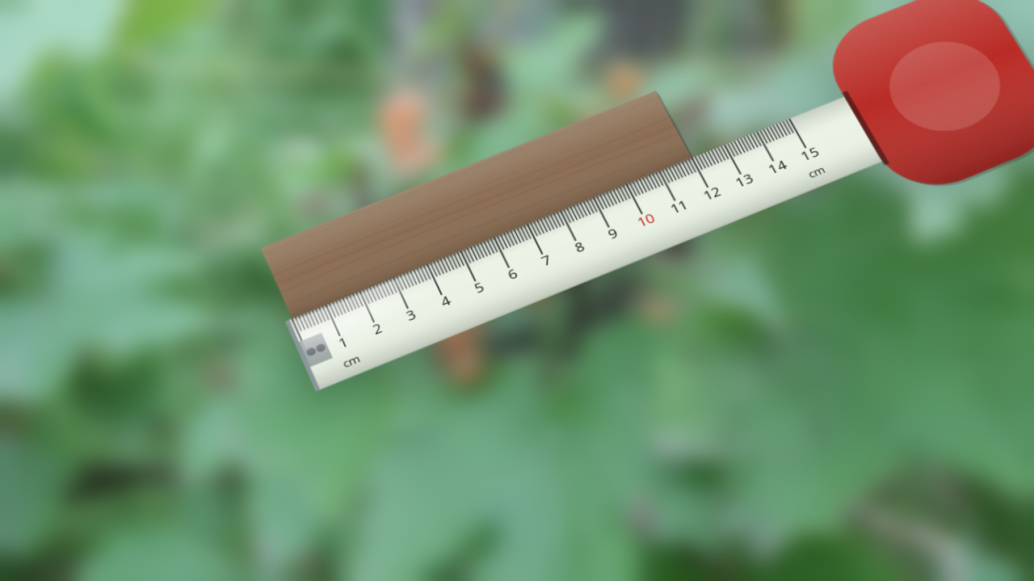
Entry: 12 (cm)
